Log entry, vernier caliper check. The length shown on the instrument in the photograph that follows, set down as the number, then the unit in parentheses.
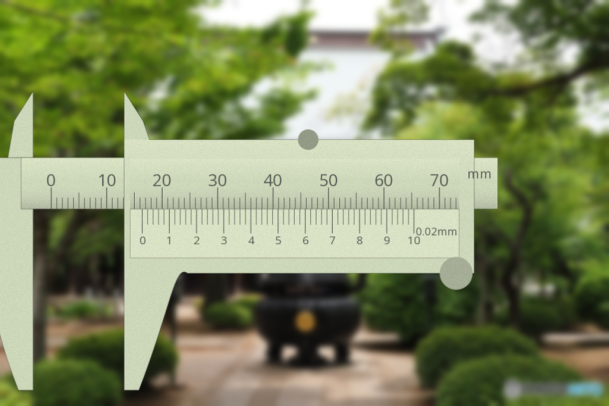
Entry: 16.4 (mm)
